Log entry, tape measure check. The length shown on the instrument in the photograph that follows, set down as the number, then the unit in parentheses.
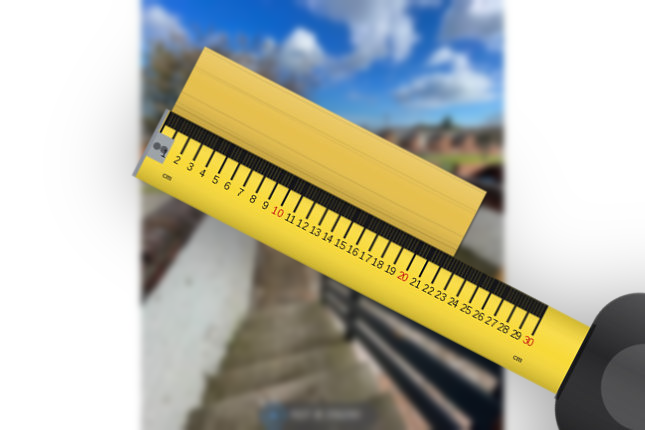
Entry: 22.5 (cm)
